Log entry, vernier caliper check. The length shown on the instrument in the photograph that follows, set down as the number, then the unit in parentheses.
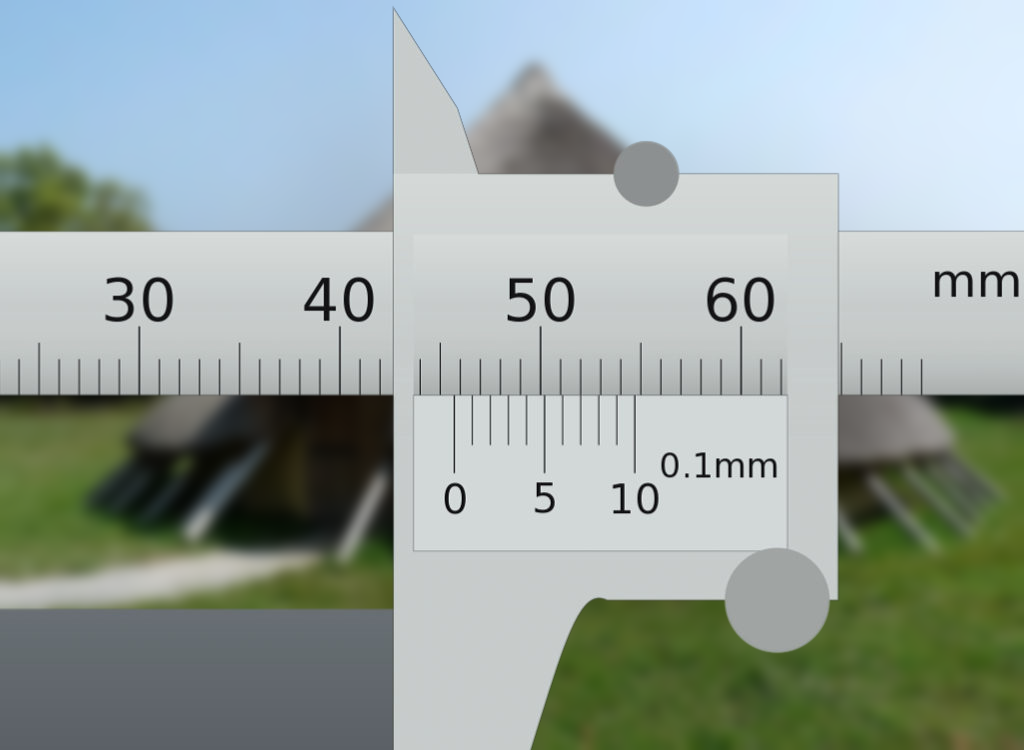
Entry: 45.7 (mm)
